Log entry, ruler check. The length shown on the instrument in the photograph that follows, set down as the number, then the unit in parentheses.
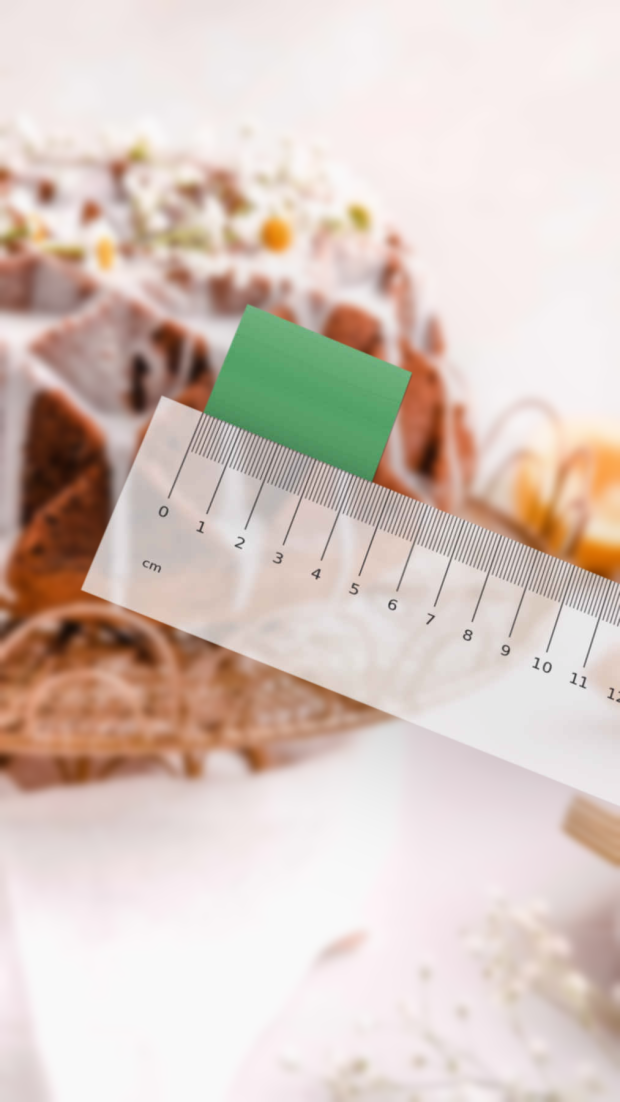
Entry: 4.5 (cm)
